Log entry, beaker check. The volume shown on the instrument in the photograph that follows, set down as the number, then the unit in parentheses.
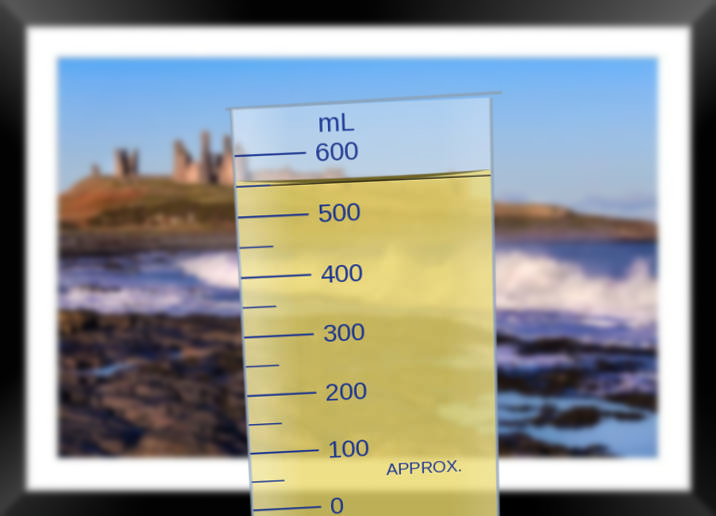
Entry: 550 (mL)
